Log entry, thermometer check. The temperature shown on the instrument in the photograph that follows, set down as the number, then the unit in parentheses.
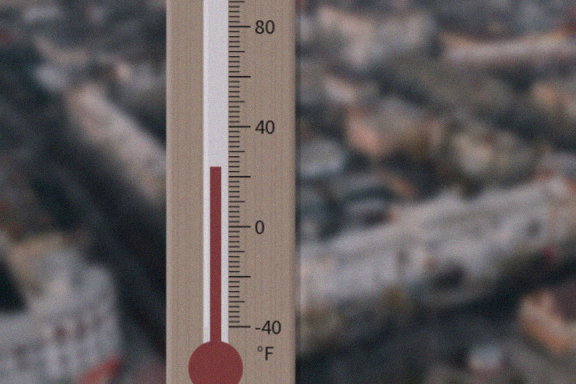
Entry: 24 (°F)
